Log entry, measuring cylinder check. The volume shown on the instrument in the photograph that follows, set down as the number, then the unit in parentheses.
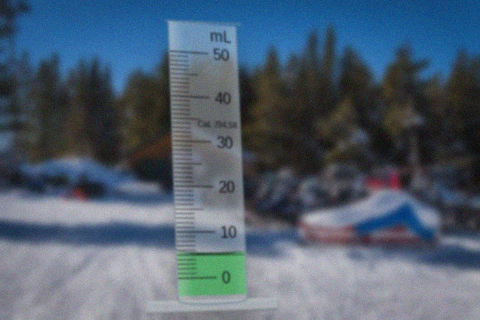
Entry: 5 (mL)
